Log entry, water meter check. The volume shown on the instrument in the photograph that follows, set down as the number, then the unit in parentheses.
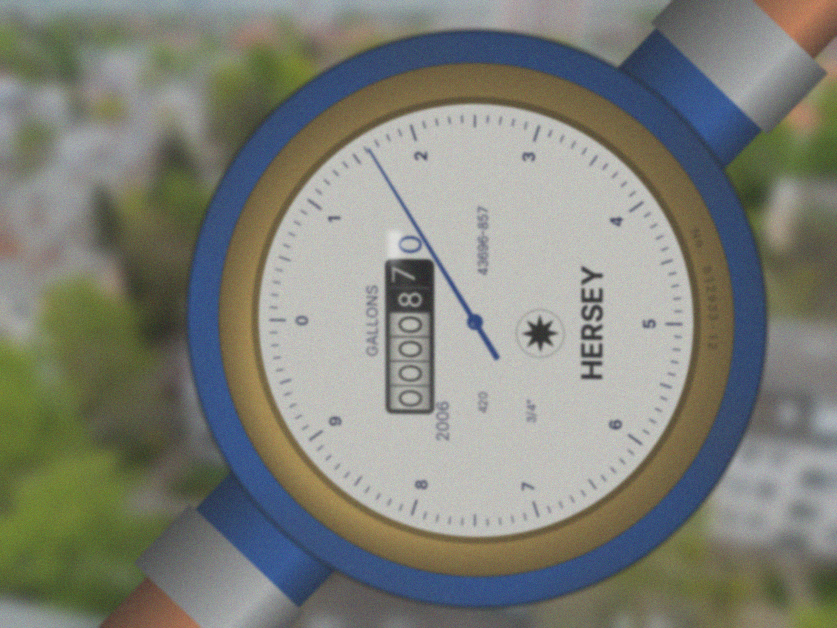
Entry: 871.6 (gal)
